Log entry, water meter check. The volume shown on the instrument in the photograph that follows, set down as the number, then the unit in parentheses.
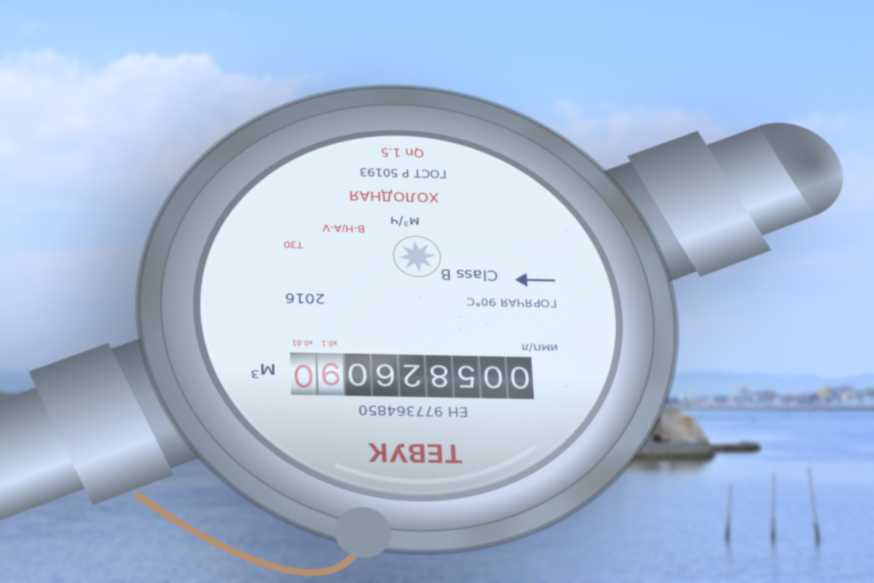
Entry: 58260.90 (m³)
